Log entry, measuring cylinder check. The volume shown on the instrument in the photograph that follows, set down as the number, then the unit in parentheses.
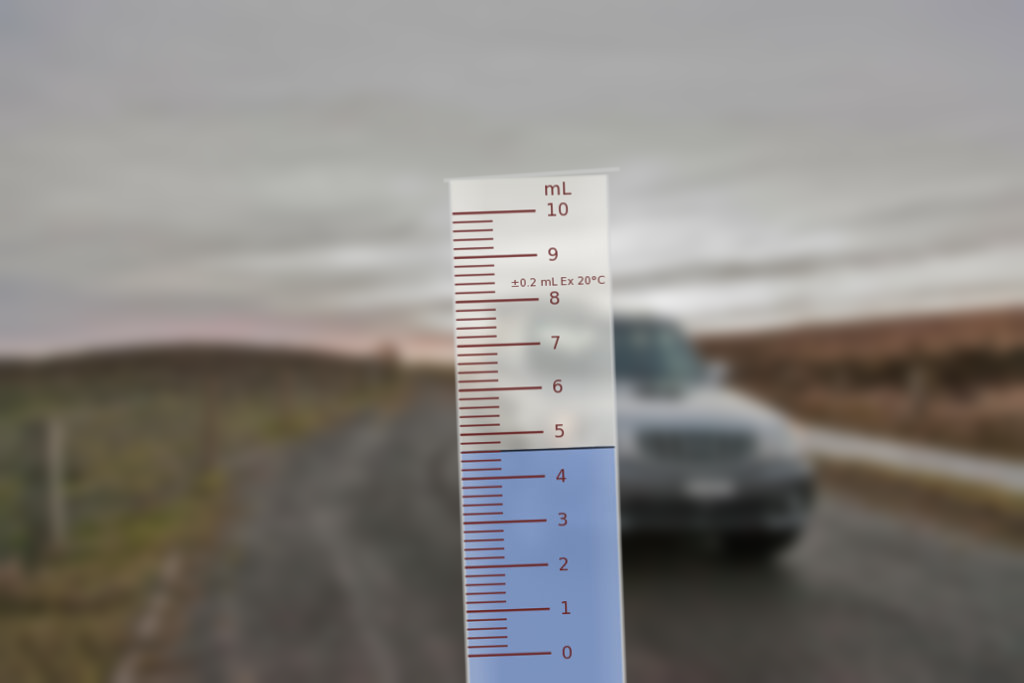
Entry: 4.6 (mL)
